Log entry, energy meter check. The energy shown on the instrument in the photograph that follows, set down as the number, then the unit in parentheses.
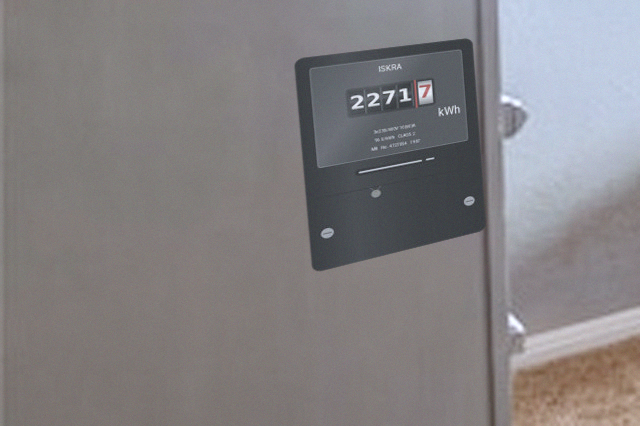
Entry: 2271.7 (kWh)
